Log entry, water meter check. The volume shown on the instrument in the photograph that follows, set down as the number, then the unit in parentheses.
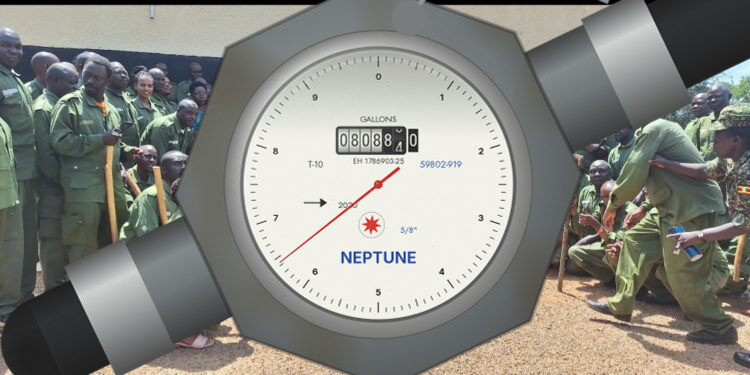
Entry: 808836.4 (gal)
